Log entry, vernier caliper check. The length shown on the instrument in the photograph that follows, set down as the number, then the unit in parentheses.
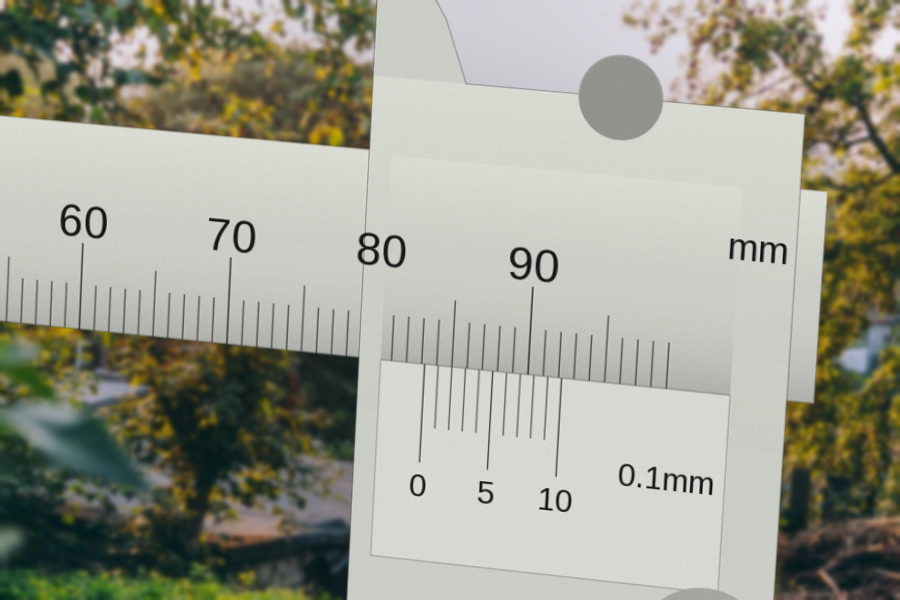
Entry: 83.2 (mm)
